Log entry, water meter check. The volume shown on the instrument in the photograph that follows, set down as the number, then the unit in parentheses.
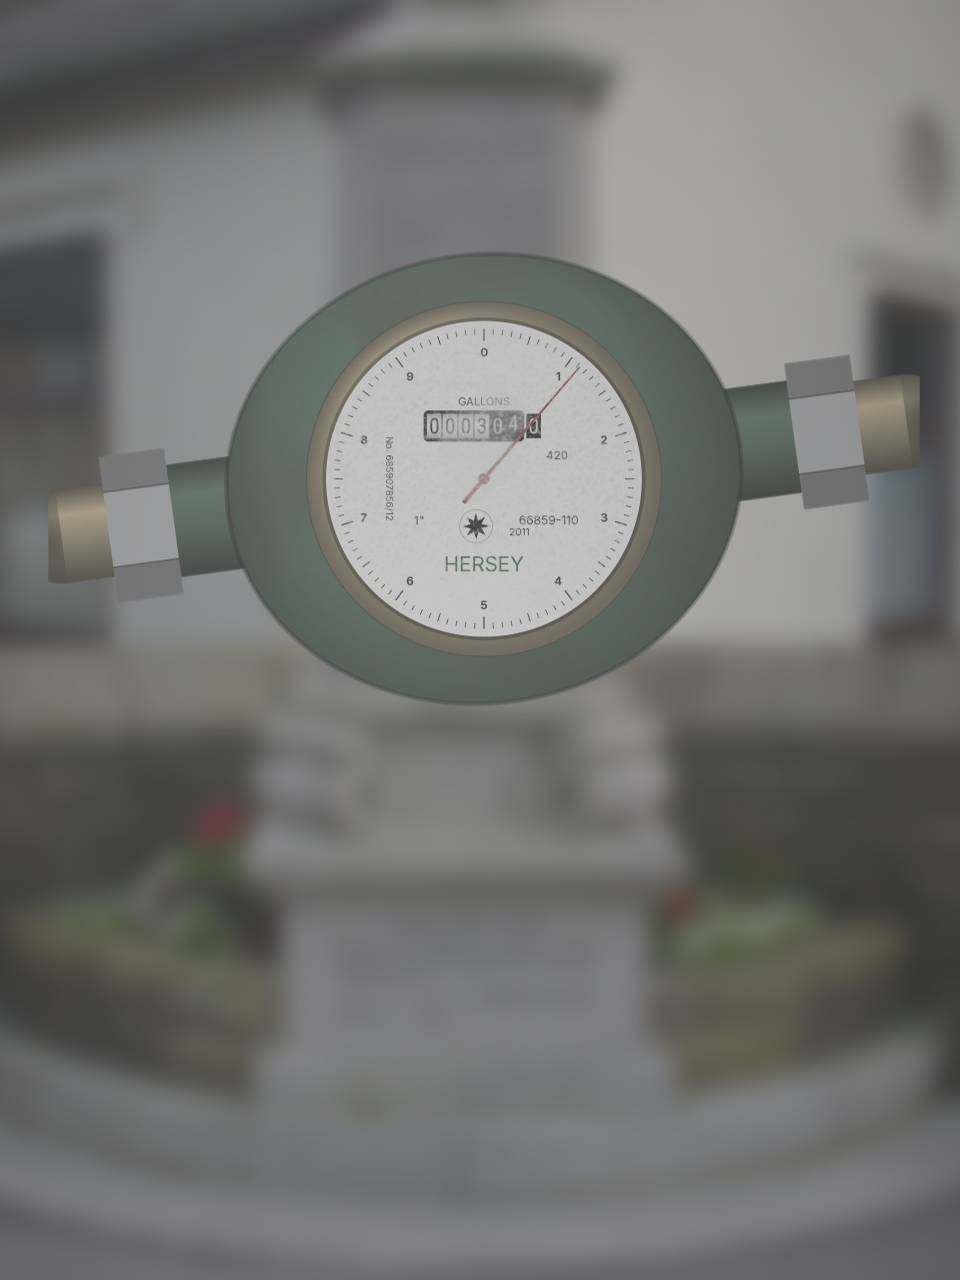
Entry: 3041.1 (gal)
